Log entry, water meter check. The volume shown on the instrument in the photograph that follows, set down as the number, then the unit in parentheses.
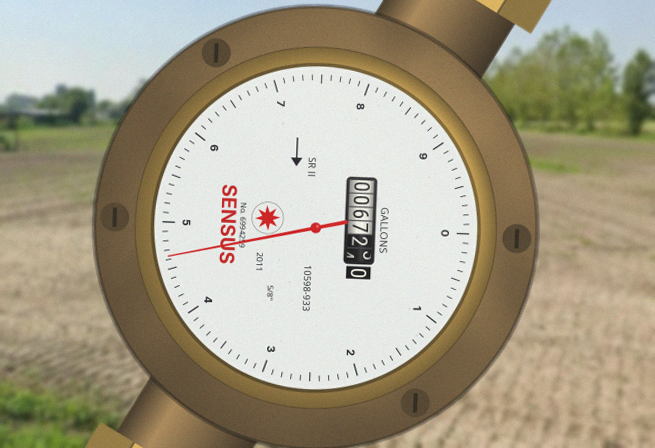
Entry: 67234.6 (gal)
